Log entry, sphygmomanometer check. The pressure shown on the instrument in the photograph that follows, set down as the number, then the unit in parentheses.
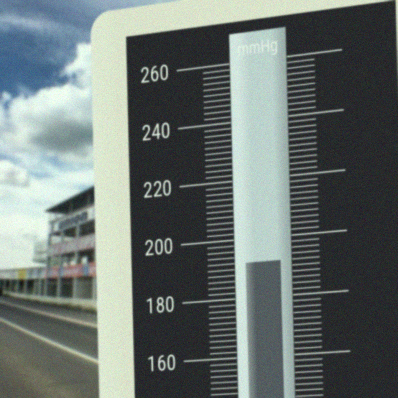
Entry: 192 (mmHg)
